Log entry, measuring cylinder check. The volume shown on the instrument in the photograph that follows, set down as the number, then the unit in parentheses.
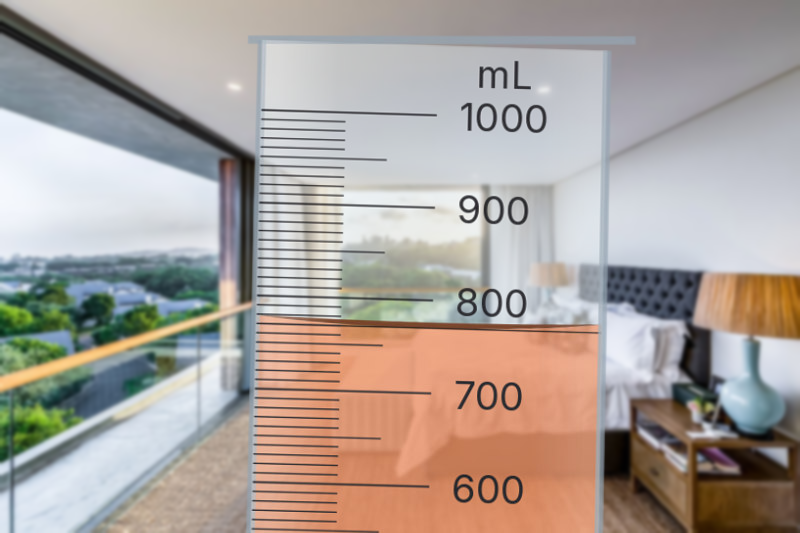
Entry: 770 (mL)
